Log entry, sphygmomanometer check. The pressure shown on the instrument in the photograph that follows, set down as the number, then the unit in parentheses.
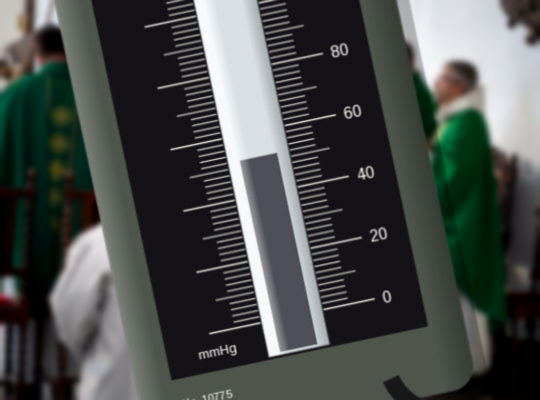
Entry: 52 (mmHg)
